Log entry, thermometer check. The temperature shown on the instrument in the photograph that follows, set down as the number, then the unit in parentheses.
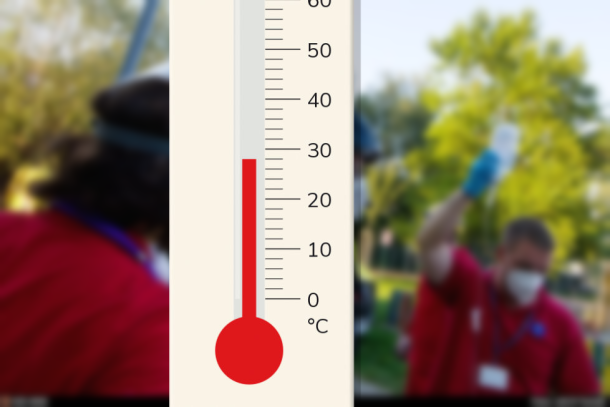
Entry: 28 (°C)
